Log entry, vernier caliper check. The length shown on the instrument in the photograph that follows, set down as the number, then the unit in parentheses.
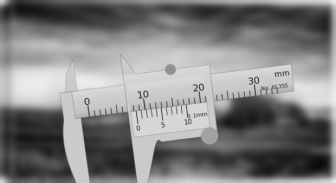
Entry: 8.4 (mm)
